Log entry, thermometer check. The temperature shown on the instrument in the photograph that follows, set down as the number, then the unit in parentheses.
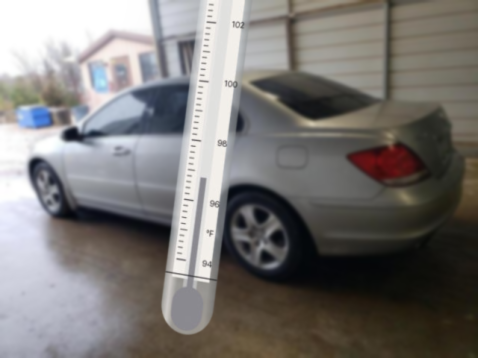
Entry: 96.8 (°F)
